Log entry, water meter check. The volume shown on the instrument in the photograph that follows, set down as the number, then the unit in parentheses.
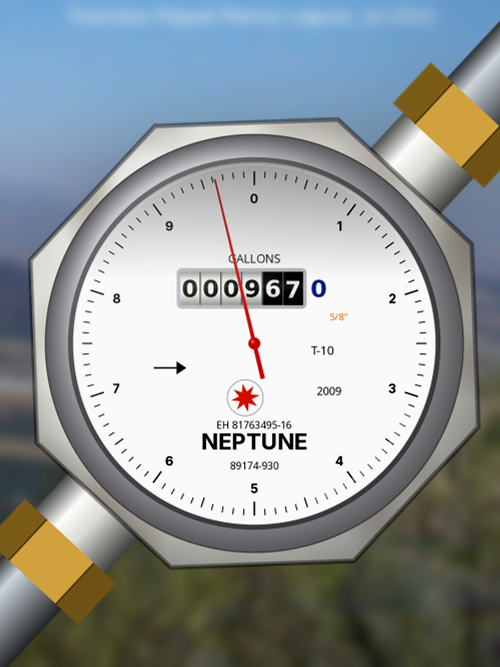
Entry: 9669.6 (gal)
